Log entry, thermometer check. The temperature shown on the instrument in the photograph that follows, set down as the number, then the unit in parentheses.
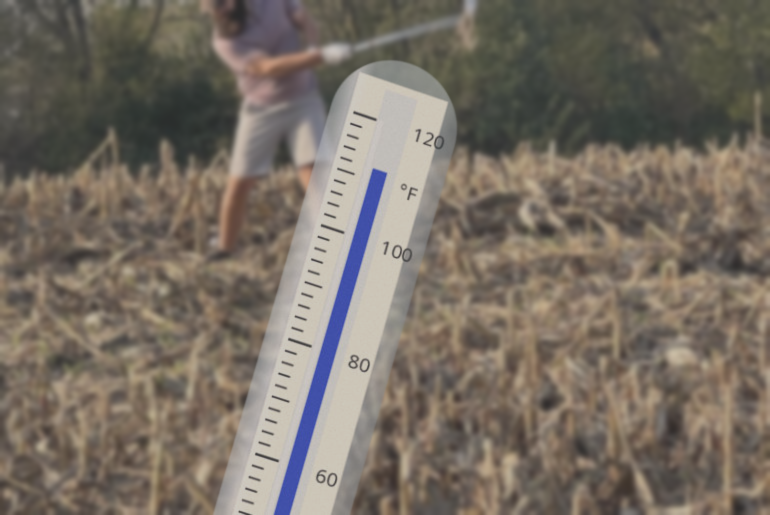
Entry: 112 (°F)
